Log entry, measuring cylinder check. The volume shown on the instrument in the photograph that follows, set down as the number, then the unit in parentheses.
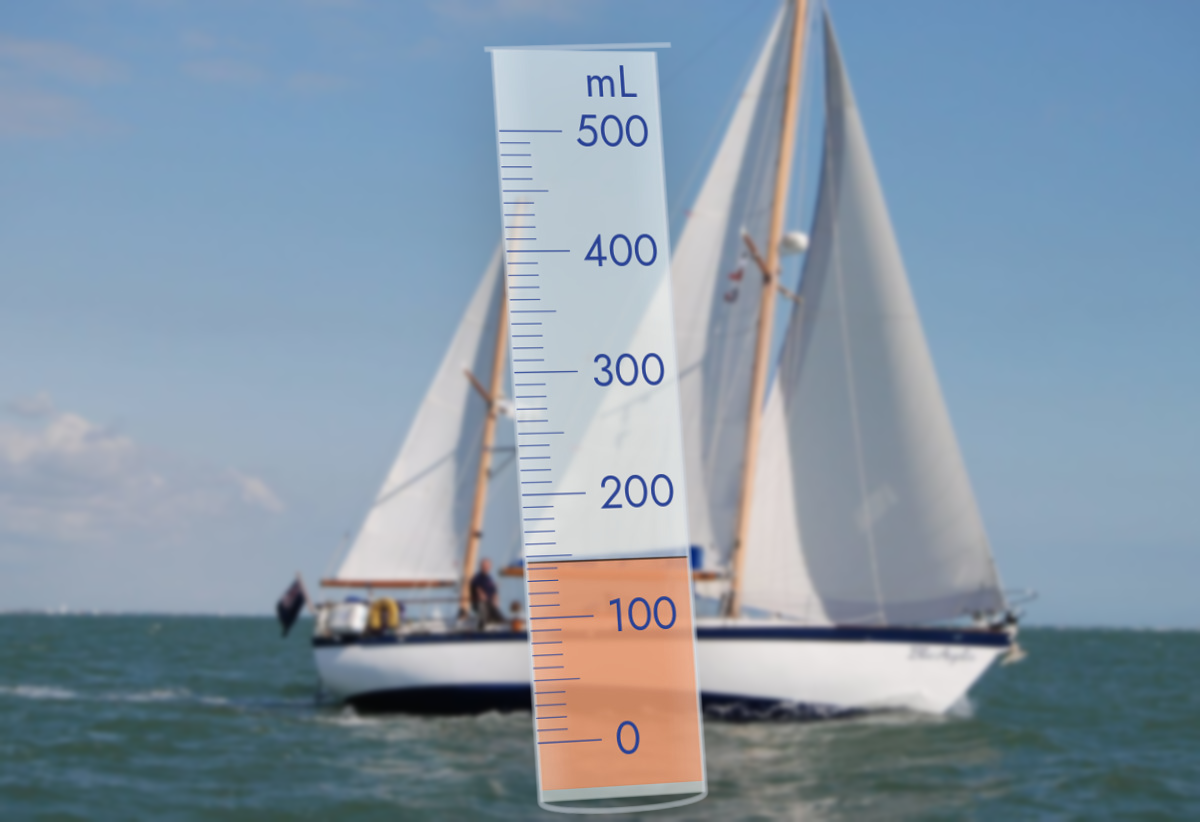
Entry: 145 (mL)
